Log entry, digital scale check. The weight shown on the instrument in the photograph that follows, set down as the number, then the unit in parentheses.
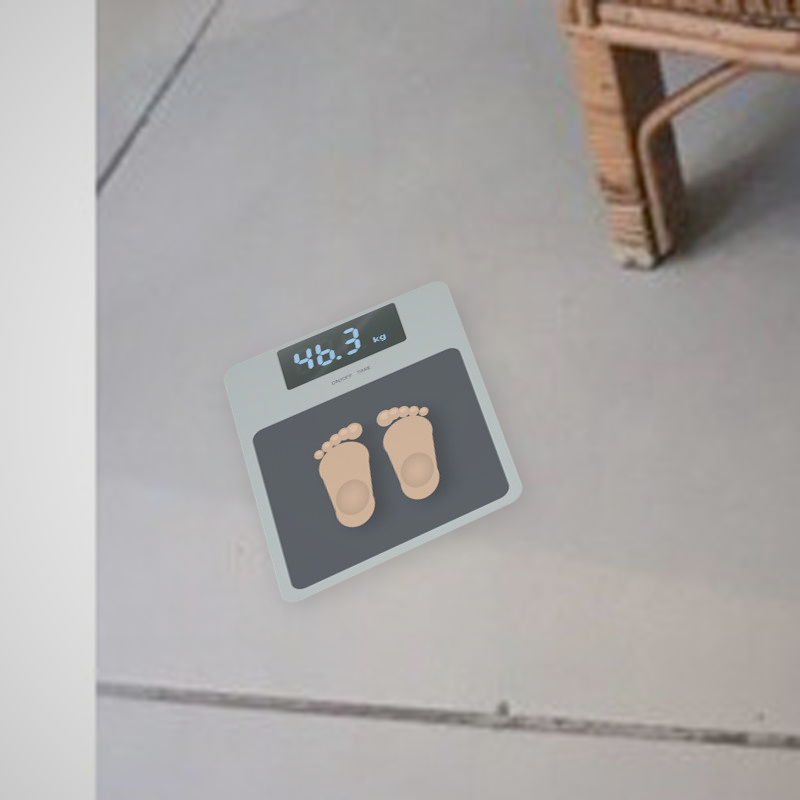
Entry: 46.3 (kg)
